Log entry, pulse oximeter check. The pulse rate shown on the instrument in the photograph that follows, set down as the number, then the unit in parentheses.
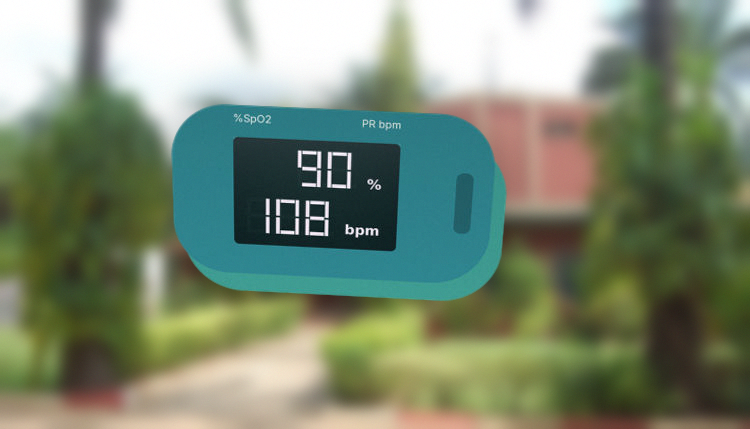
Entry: 108 (bpm)
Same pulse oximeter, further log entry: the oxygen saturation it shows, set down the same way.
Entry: 90 (%)
